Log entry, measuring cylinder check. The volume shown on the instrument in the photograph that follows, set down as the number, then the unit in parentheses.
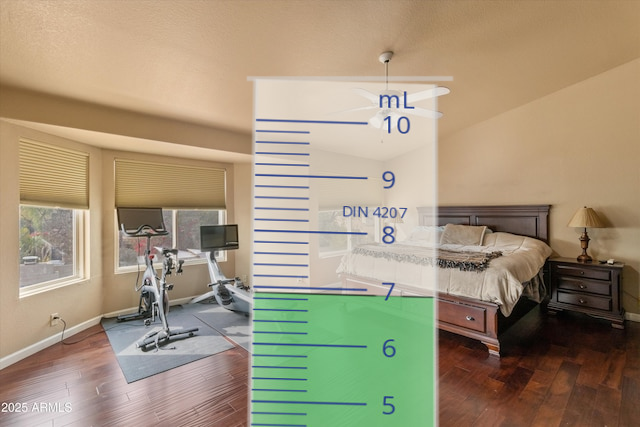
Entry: 6.9 (mL)
